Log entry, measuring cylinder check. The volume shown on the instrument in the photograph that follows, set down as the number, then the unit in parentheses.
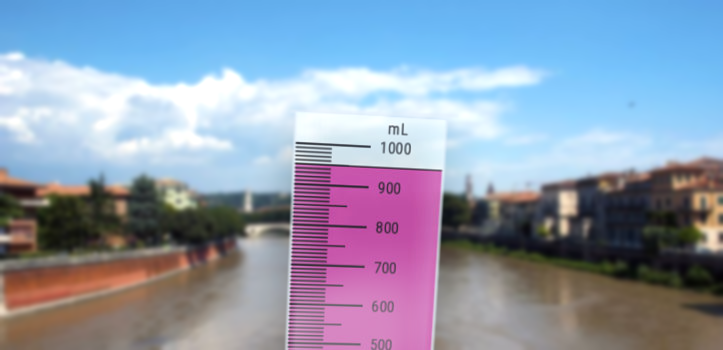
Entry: 950 (mL)
